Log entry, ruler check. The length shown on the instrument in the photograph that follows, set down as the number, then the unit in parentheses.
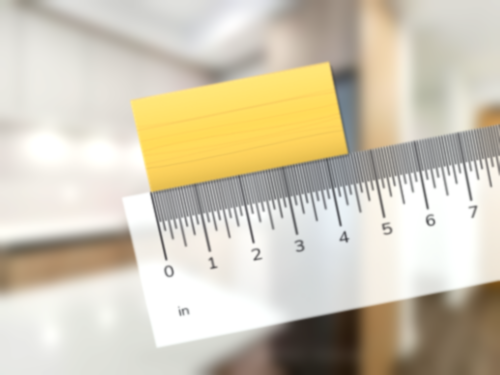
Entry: 4.5 (in)
